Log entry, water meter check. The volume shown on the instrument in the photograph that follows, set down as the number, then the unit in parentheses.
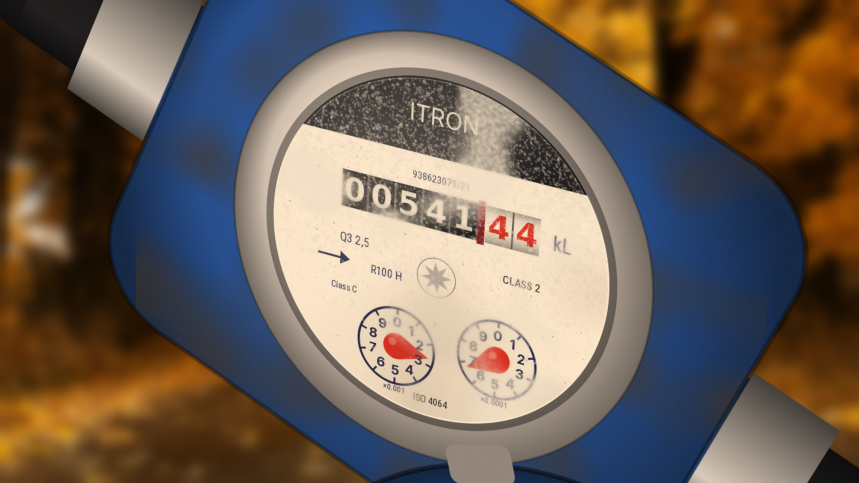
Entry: 541.4426 (kL)
